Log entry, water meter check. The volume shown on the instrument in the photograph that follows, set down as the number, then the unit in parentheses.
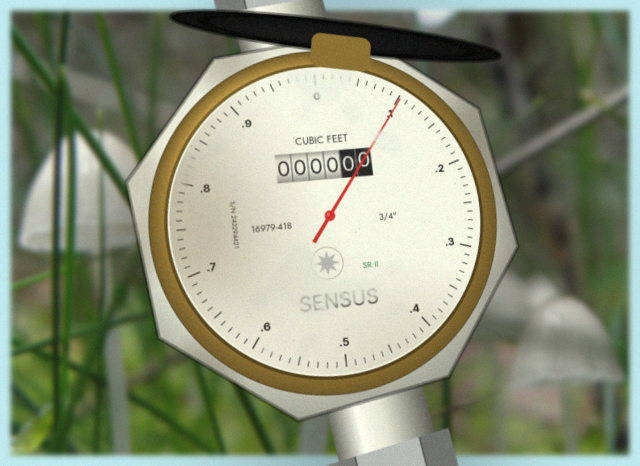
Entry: 0.10 (ft³)
